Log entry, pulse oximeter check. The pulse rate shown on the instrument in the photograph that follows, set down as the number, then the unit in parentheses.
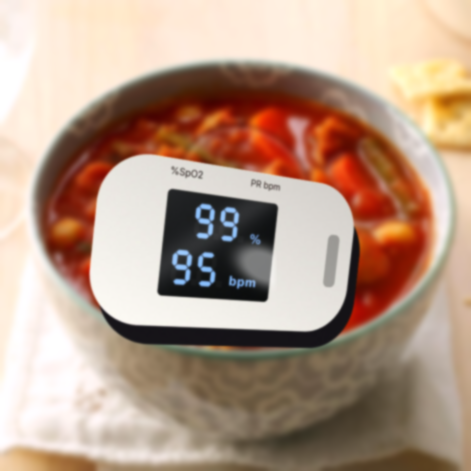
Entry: 95 (bpm)
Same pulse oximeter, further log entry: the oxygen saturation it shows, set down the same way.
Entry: 99 (%)
